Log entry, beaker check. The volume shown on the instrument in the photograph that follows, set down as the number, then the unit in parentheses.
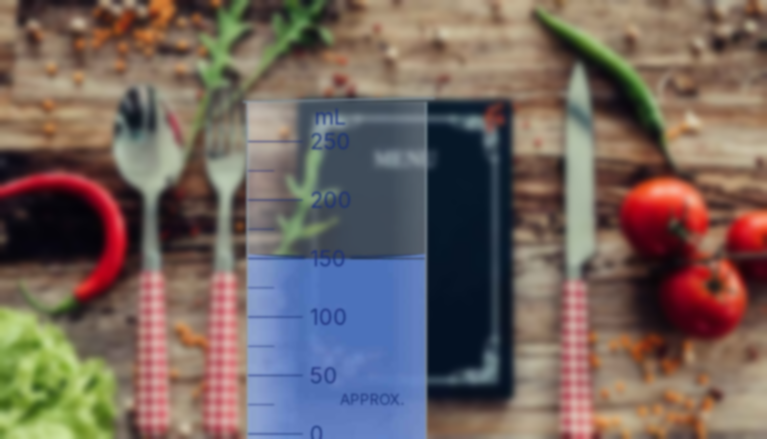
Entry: 150 (mL)
